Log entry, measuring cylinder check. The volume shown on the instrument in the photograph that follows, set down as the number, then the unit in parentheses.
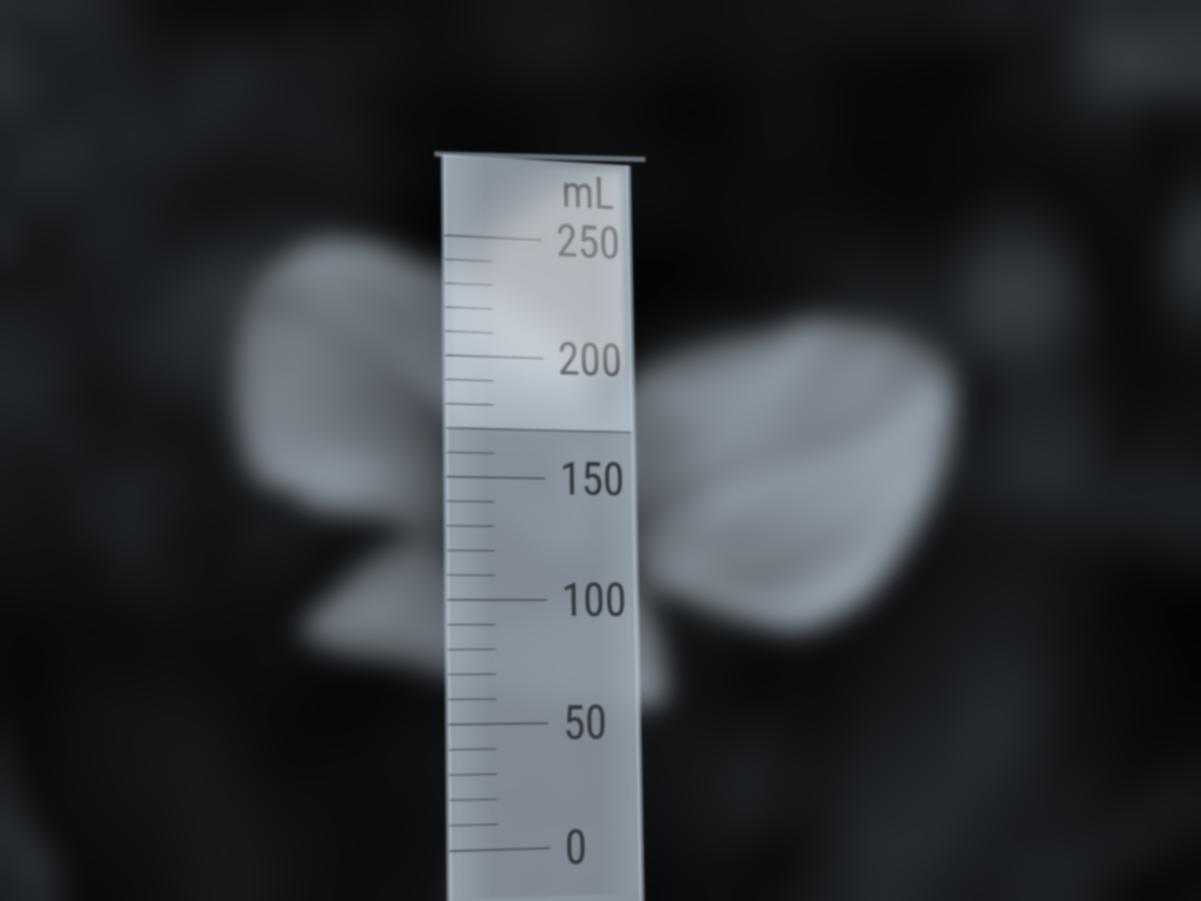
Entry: 170 (mL)
